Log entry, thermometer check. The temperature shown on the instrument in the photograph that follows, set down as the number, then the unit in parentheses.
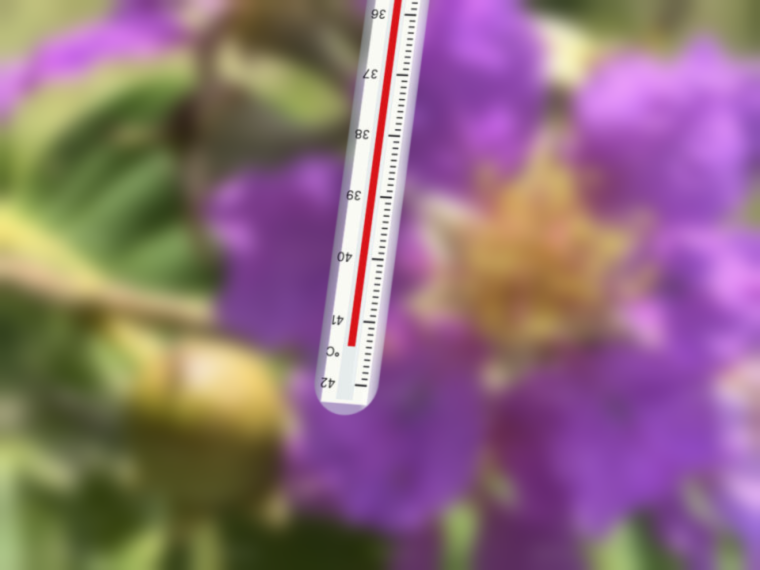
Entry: 41.4 (°C)
